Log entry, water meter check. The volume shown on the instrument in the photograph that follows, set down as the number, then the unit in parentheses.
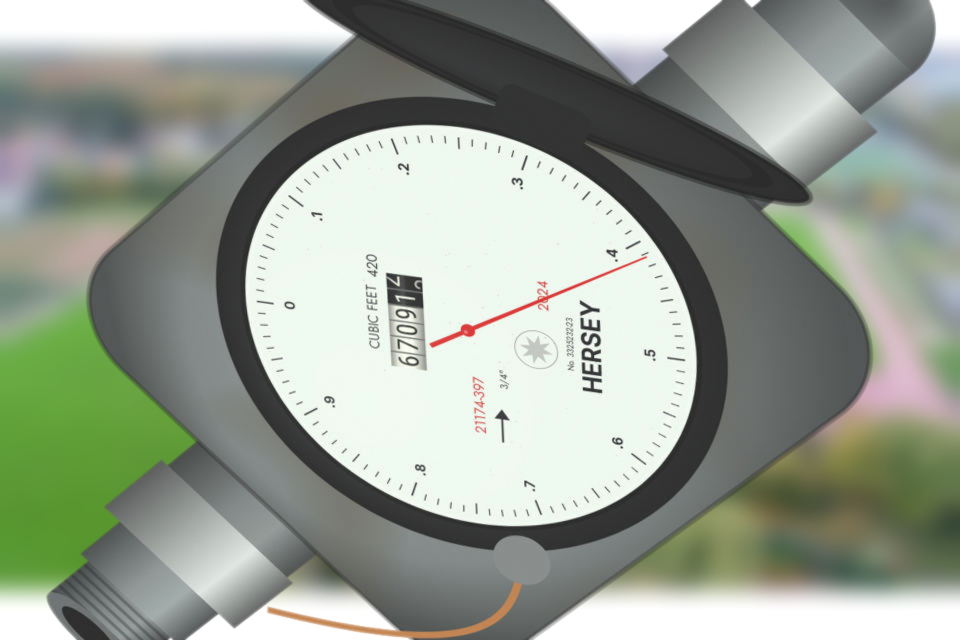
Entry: 670912.41 (ft³)
